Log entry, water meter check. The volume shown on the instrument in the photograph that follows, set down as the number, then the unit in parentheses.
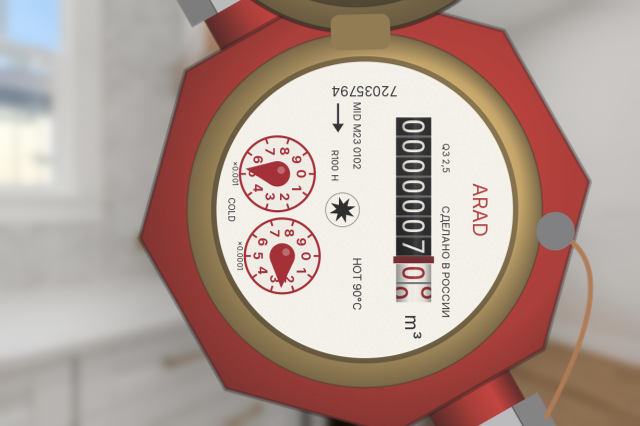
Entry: 7.0852 (m³)
